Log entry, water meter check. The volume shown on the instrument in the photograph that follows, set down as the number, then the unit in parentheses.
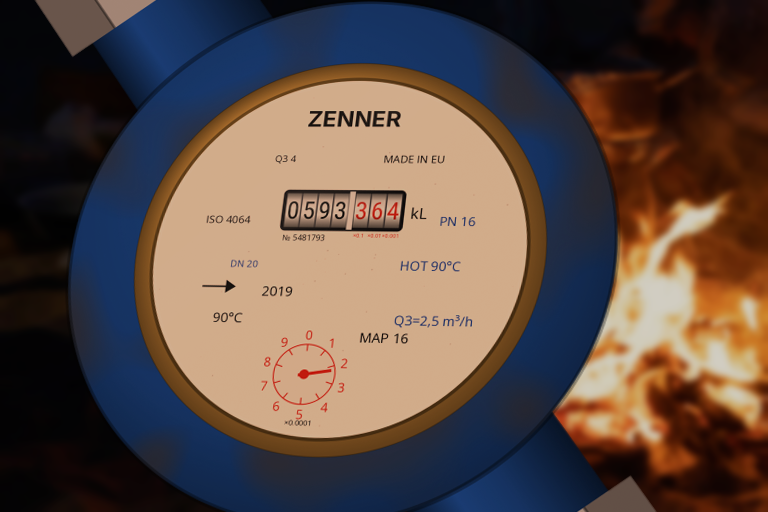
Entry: 593.3642 (kL)
